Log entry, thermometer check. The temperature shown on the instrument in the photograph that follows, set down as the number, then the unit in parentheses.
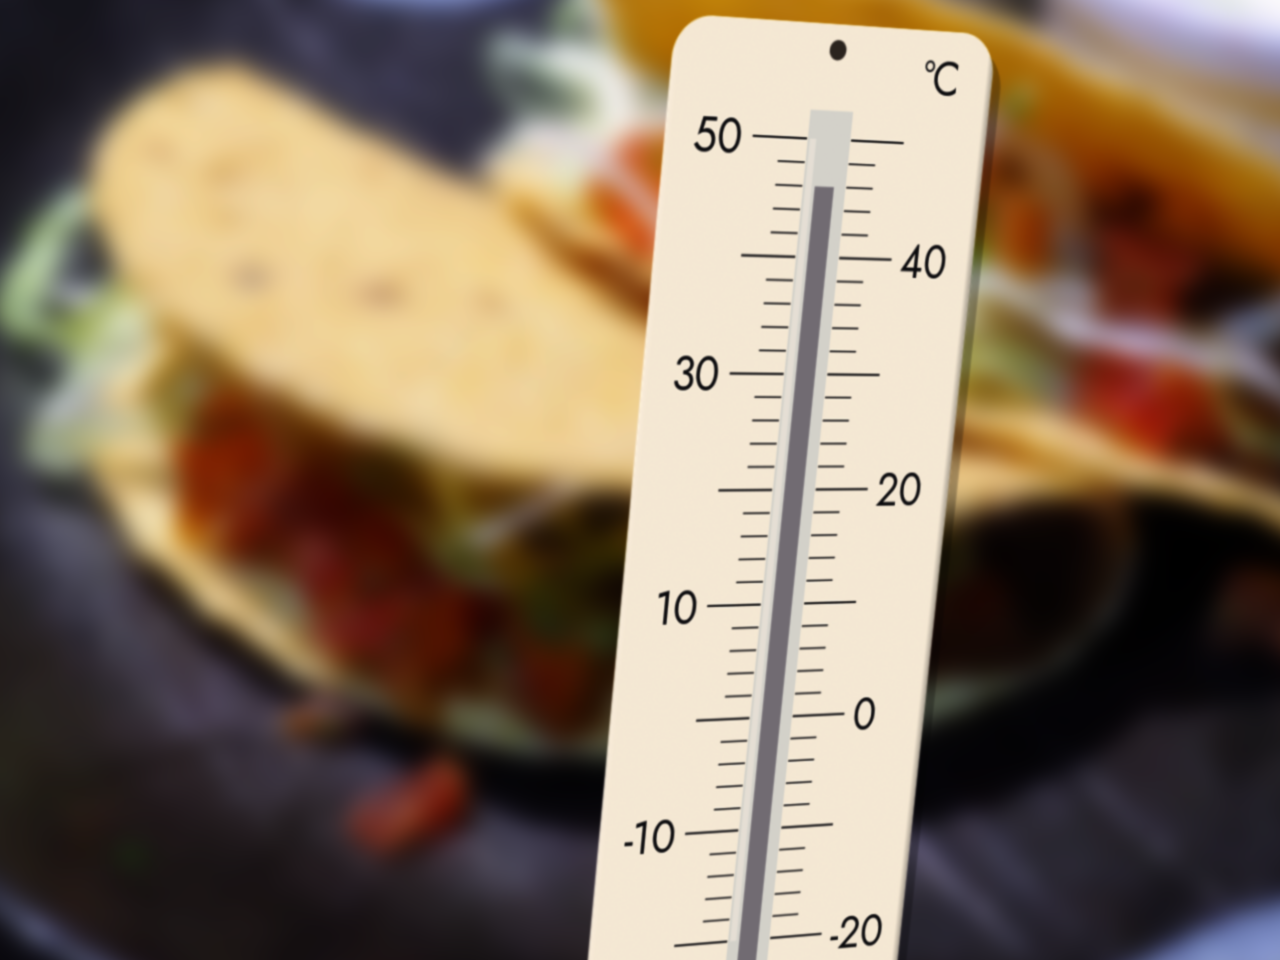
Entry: 46 (°C)
